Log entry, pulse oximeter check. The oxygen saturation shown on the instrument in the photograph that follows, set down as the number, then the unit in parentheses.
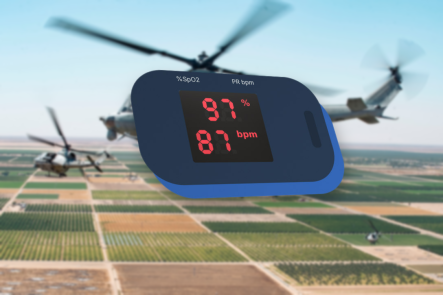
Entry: 97 (%)
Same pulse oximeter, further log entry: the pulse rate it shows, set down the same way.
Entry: 87 (bpm)
